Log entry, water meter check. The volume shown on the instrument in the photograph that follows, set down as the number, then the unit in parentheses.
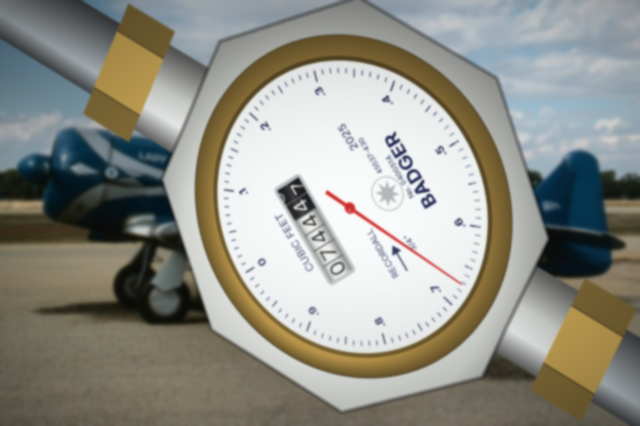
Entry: 74446.67 (ft³)
